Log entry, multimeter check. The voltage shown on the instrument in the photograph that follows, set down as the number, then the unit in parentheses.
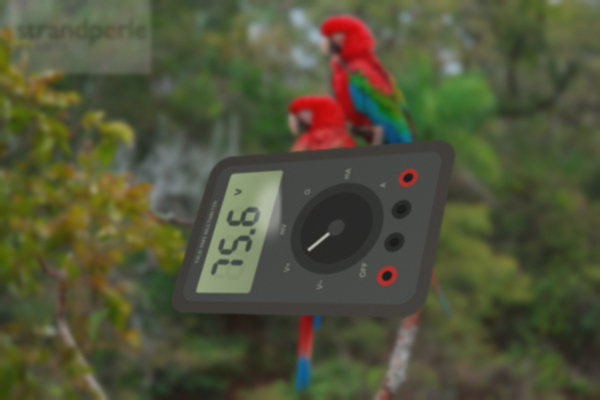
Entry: 75.6 (V)
